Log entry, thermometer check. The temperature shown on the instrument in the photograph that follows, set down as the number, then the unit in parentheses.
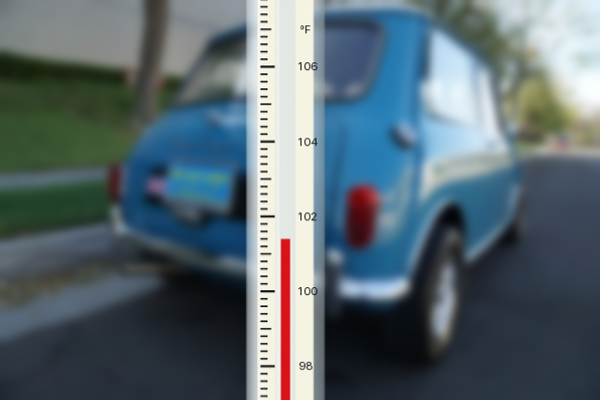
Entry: 101.4 (°F)
